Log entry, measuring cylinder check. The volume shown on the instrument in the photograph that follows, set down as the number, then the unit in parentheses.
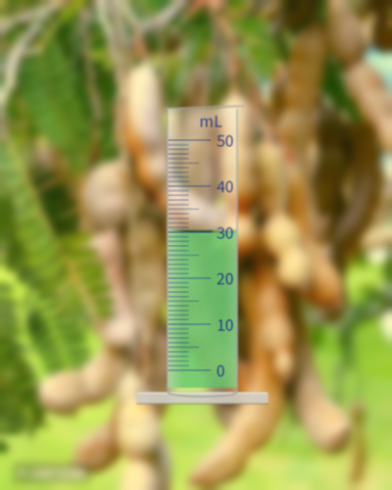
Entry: 30 (mL)
